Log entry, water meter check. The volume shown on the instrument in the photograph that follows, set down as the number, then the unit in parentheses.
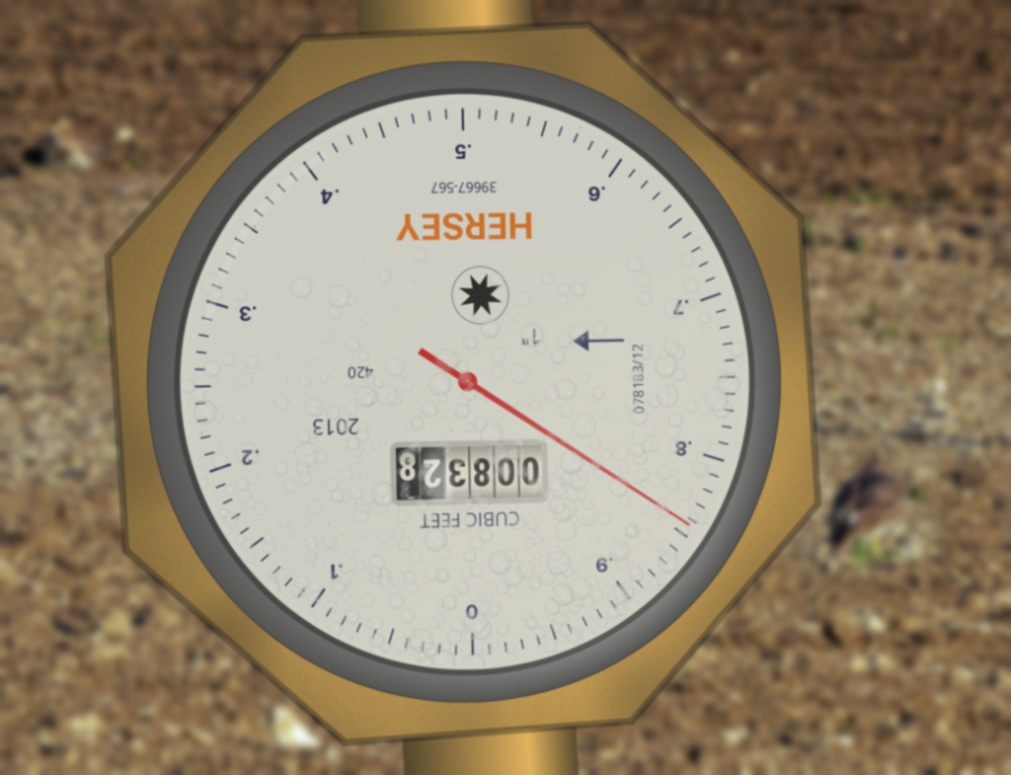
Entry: 8327.84 (ft³)
